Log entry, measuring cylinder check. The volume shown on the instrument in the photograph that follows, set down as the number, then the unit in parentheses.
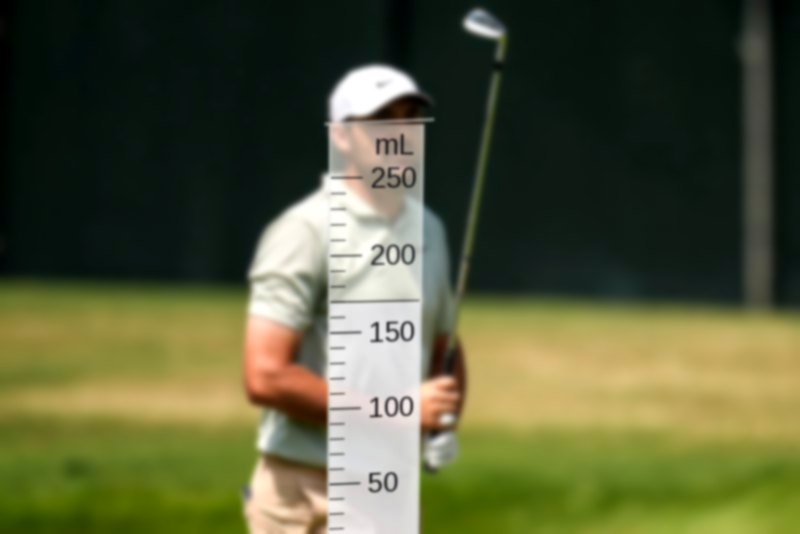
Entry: 170 (mL)
